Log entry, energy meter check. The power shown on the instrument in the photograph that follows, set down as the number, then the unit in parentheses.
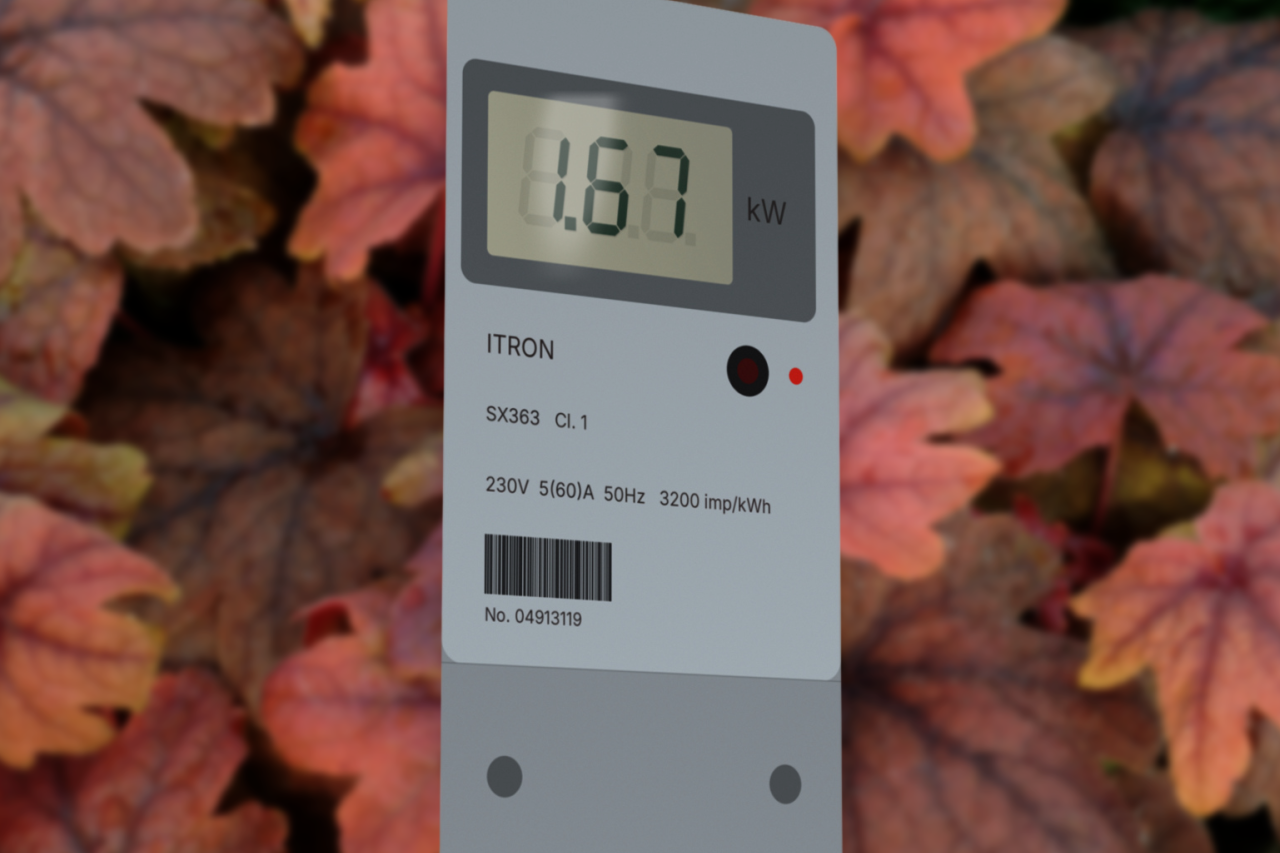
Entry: 1.67 (kW)
